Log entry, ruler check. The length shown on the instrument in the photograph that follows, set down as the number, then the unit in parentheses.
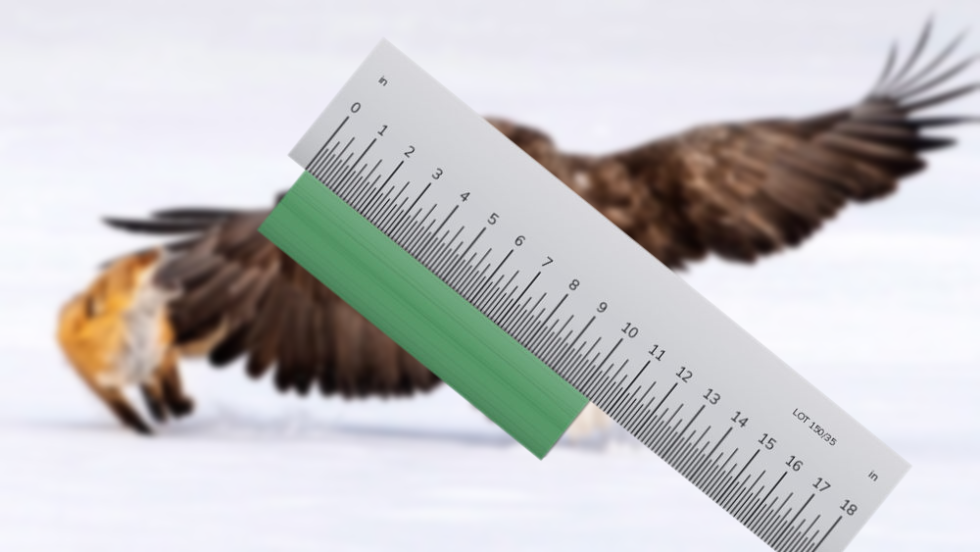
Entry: 10.375 (in)
